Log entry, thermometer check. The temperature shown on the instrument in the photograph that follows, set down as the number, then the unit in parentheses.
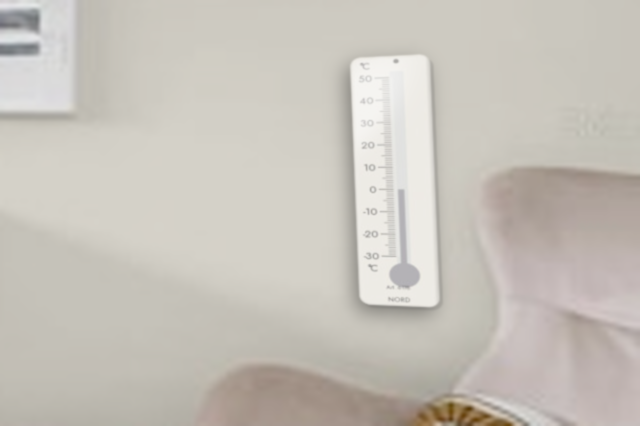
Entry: 0 (°C)
